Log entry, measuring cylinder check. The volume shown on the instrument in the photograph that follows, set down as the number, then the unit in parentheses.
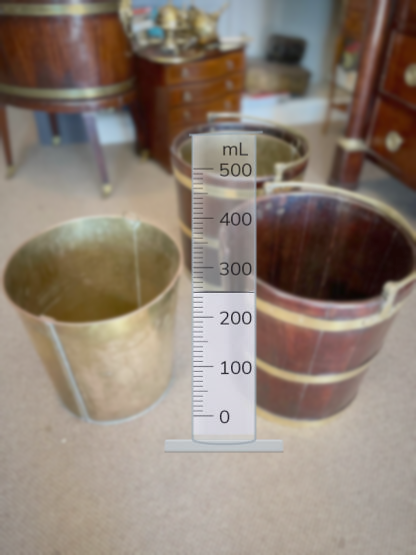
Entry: 250 (mL)
